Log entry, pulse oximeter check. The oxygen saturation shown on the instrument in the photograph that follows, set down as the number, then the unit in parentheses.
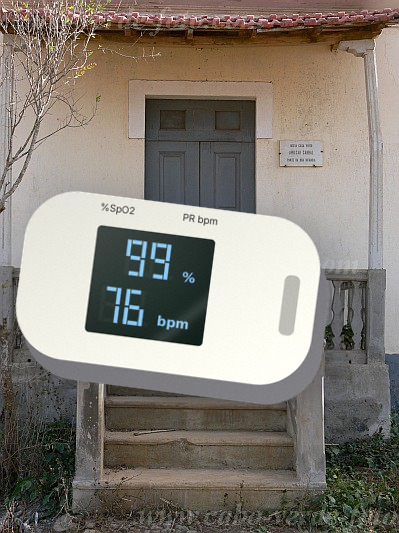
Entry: 99 (%)
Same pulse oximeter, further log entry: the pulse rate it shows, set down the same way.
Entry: 76 (bpm)
